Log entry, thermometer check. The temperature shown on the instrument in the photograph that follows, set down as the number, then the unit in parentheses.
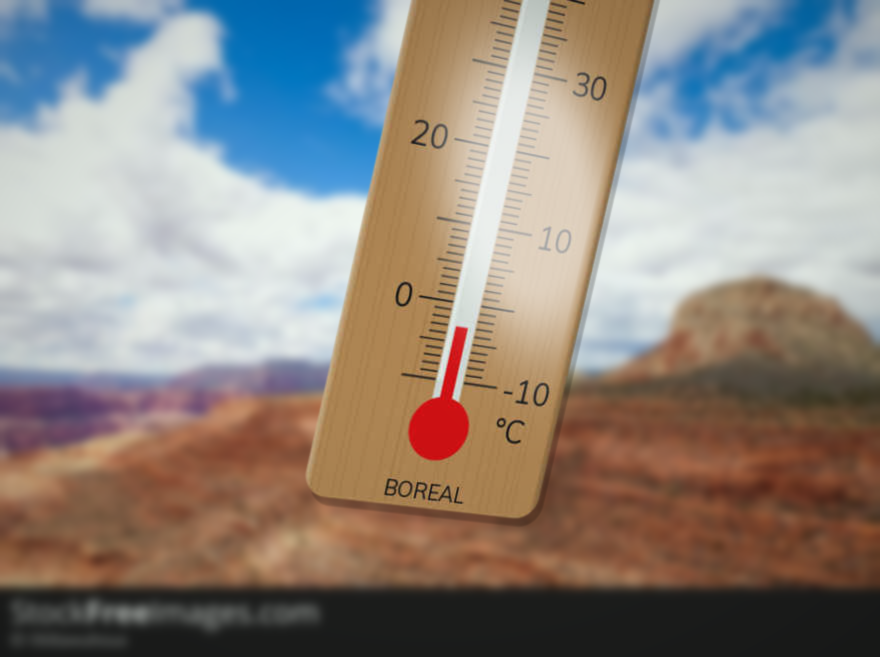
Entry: -3 (°C)
